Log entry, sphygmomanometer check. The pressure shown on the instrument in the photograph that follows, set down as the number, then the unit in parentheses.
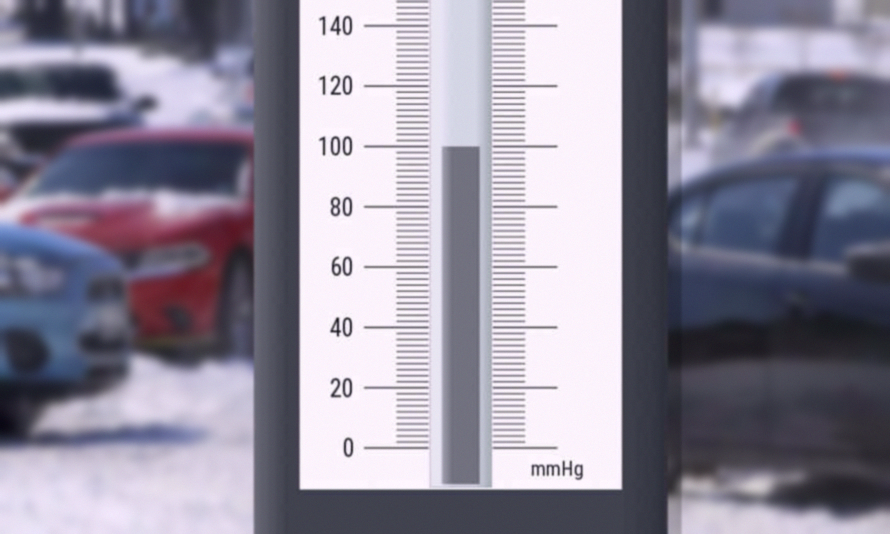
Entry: 100 (mmHg)
